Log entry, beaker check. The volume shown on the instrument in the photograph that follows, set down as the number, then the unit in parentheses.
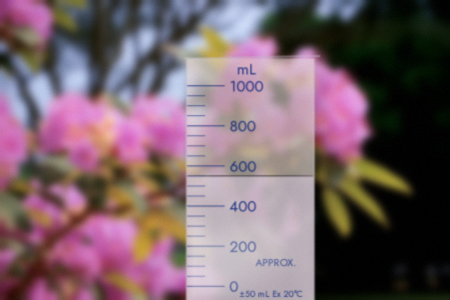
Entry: 550 (mL)
